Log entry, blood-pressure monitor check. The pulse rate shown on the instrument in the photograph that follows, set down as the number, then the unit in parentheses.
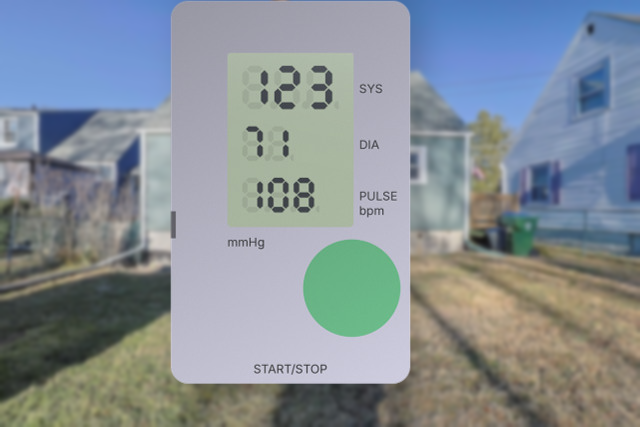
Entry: 108 (bpm)
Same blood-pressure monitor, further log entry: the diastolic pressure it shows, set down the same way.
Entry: 71 (mmHg)
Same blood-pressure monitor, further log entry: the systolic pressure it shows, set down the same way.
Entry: 123 (mmHg)
